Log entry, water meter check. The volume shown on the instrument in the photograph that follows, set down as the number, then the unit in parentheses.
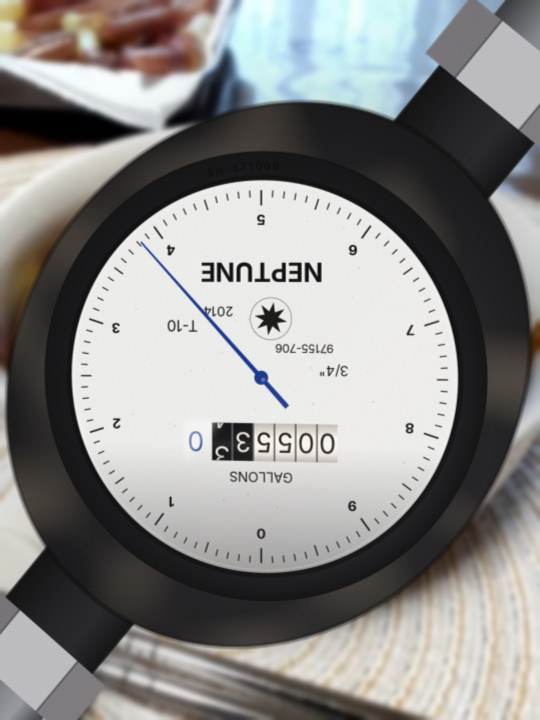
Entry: 55333.8 (gal)
